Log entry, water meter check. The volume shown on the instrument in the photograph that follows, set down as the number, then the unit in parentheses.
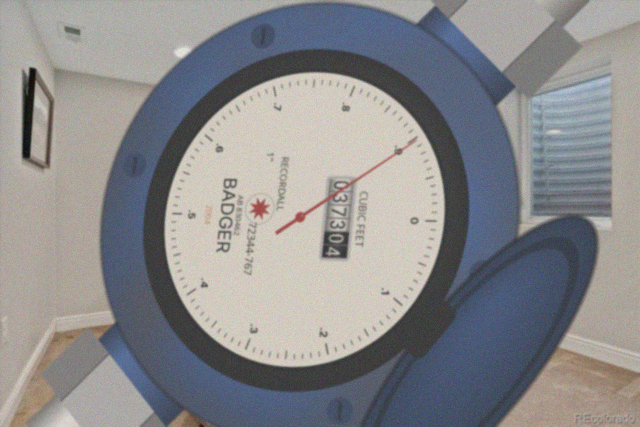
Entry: 37303.90 (ft³)
